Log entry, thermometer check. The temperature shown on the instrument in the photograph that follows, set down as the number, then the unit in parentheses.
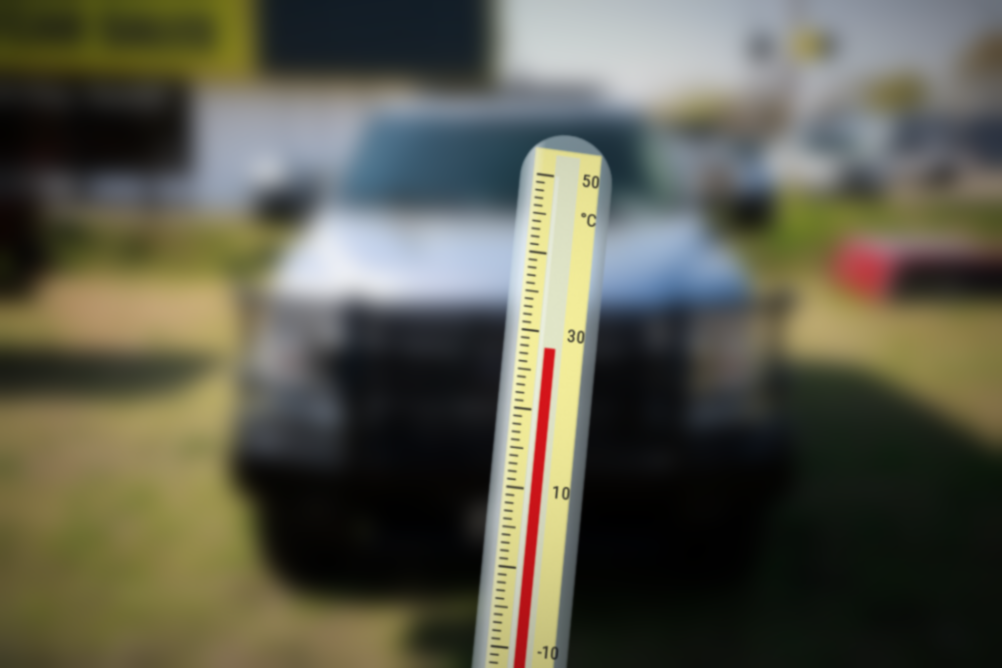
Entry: 28 (°C)
